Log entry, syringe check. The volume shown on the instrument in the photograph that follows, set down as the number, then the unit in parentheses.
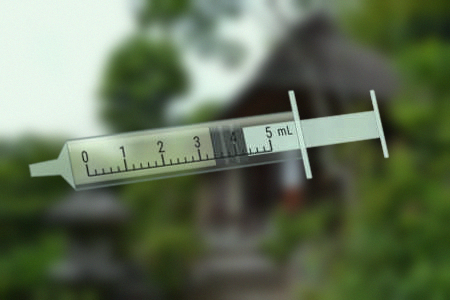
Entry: 3.4 (mL)
